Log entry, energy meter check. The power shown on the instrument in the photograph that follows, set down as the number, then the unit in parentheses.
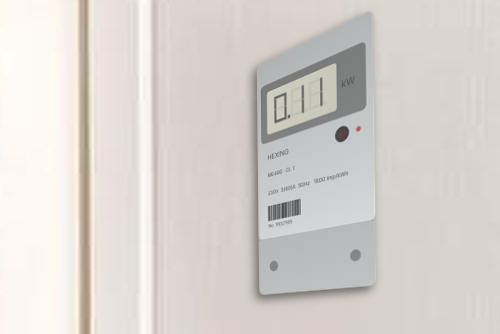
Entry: 0.11 (kW)
